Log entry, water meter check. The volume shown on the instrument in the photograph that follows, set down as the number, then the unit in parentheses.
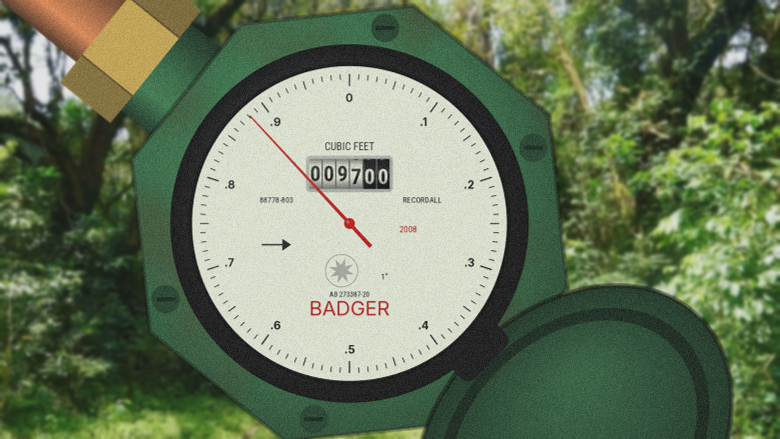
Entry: 9699.88 (ft³)
